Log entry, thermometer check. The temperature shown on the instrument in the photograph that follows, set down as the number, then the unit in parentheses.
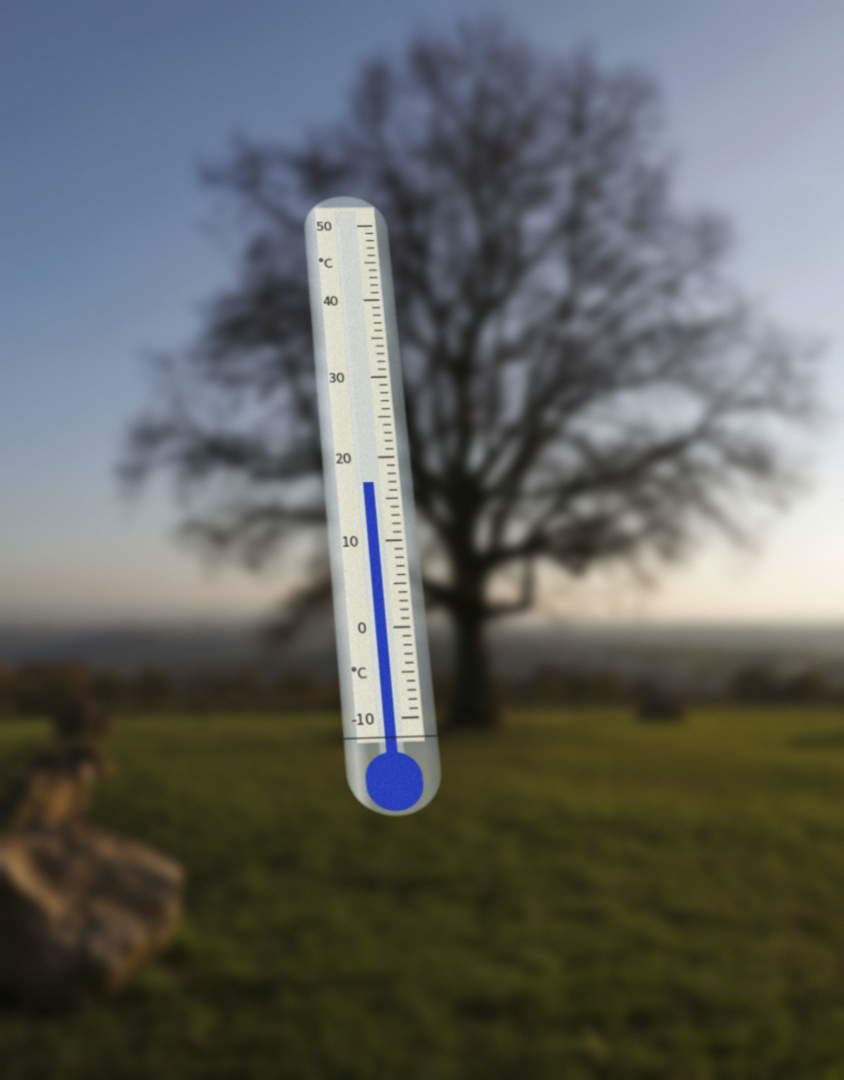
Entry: 17 (°C)
